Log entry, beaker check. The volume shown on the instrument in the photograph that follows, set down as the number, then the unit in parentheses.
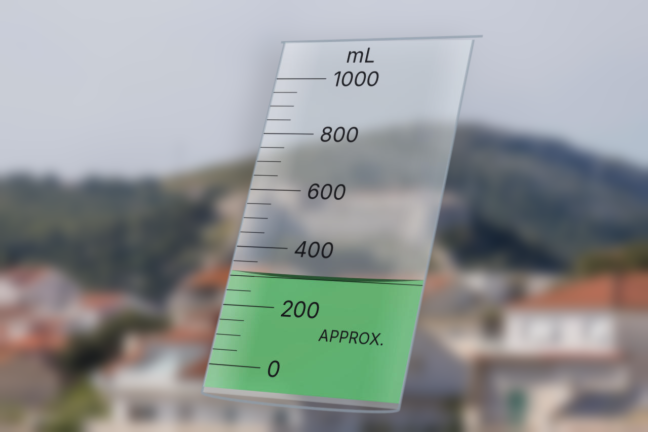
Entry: 300 (mL)
